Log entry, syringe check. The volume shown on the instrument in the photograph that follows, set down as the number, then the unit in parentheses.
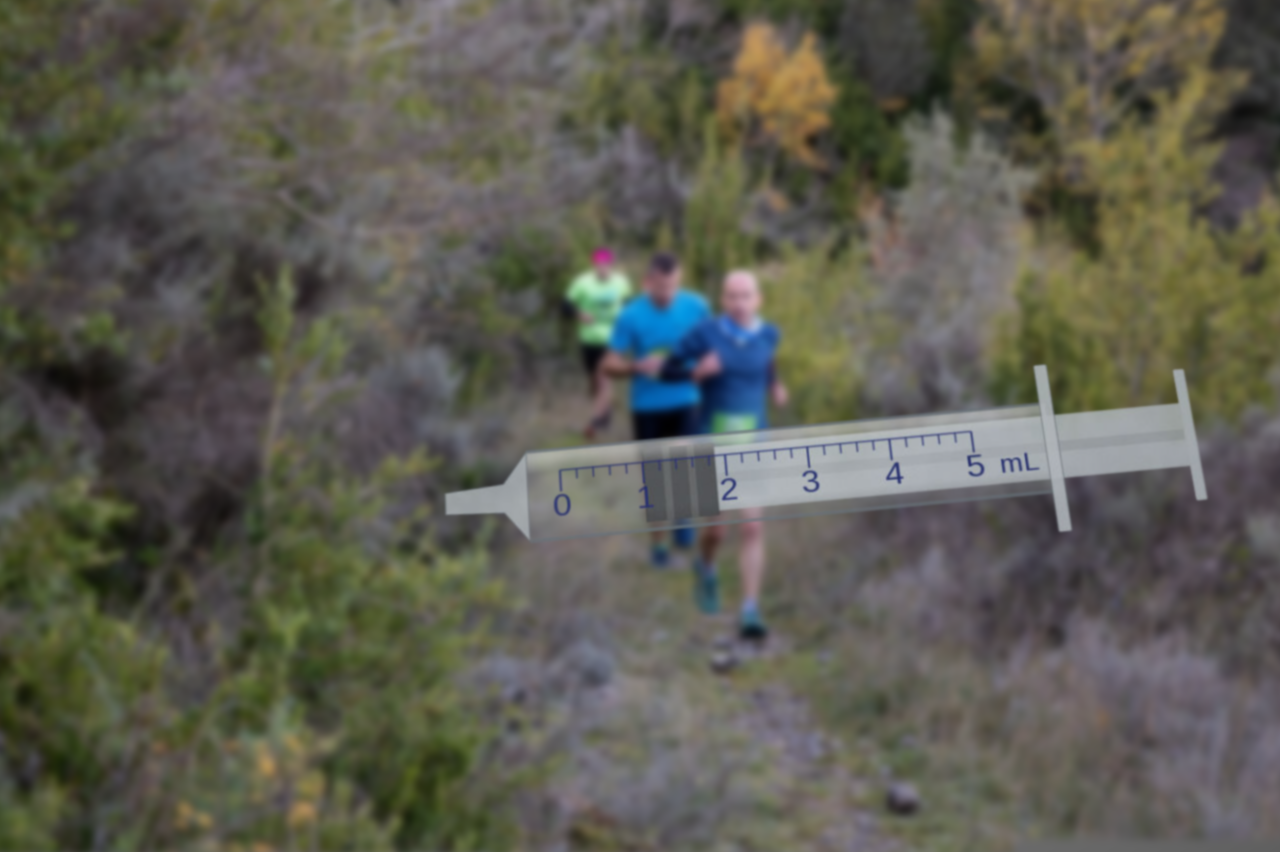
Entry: 1 (mL)
